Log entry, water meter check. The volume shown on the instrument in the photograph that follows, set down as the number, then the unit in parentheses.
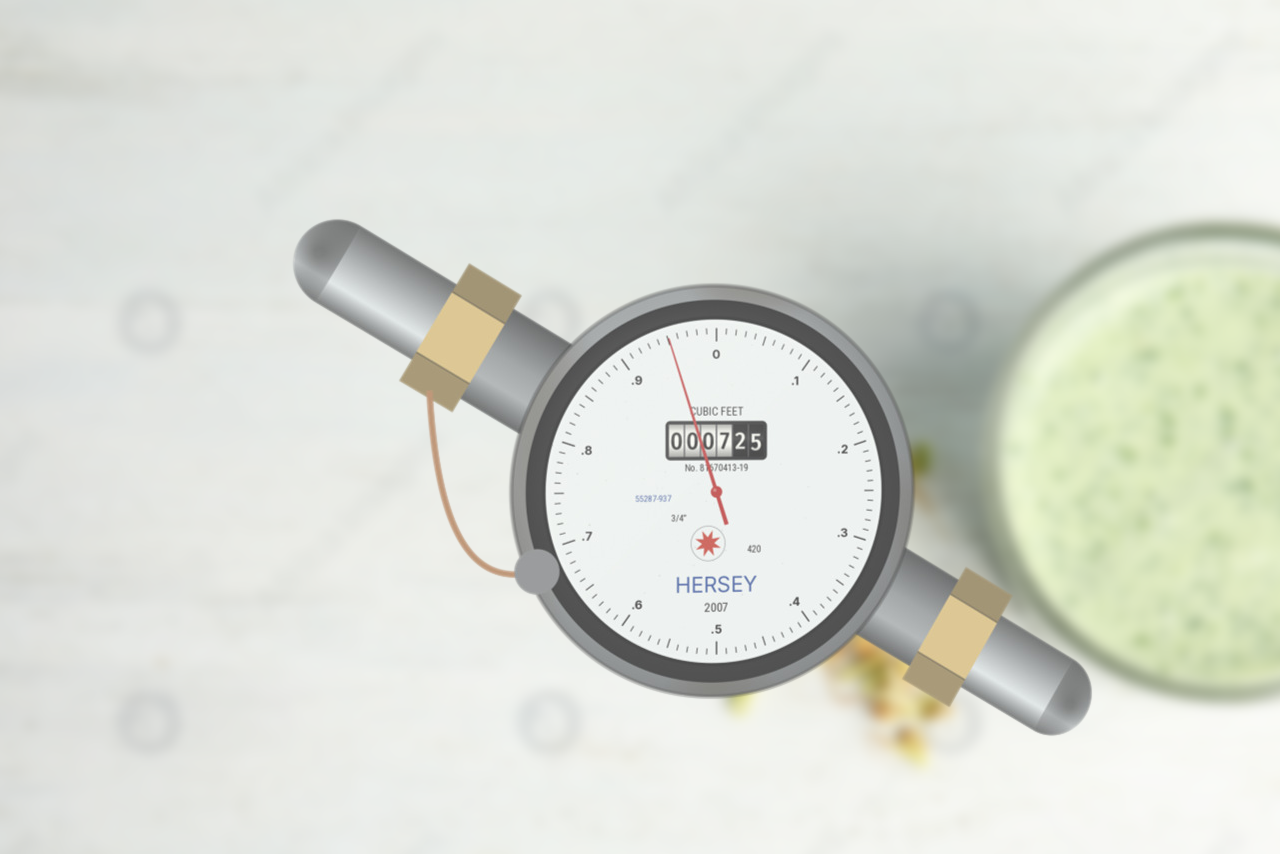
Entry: 724.95 (ft³)
